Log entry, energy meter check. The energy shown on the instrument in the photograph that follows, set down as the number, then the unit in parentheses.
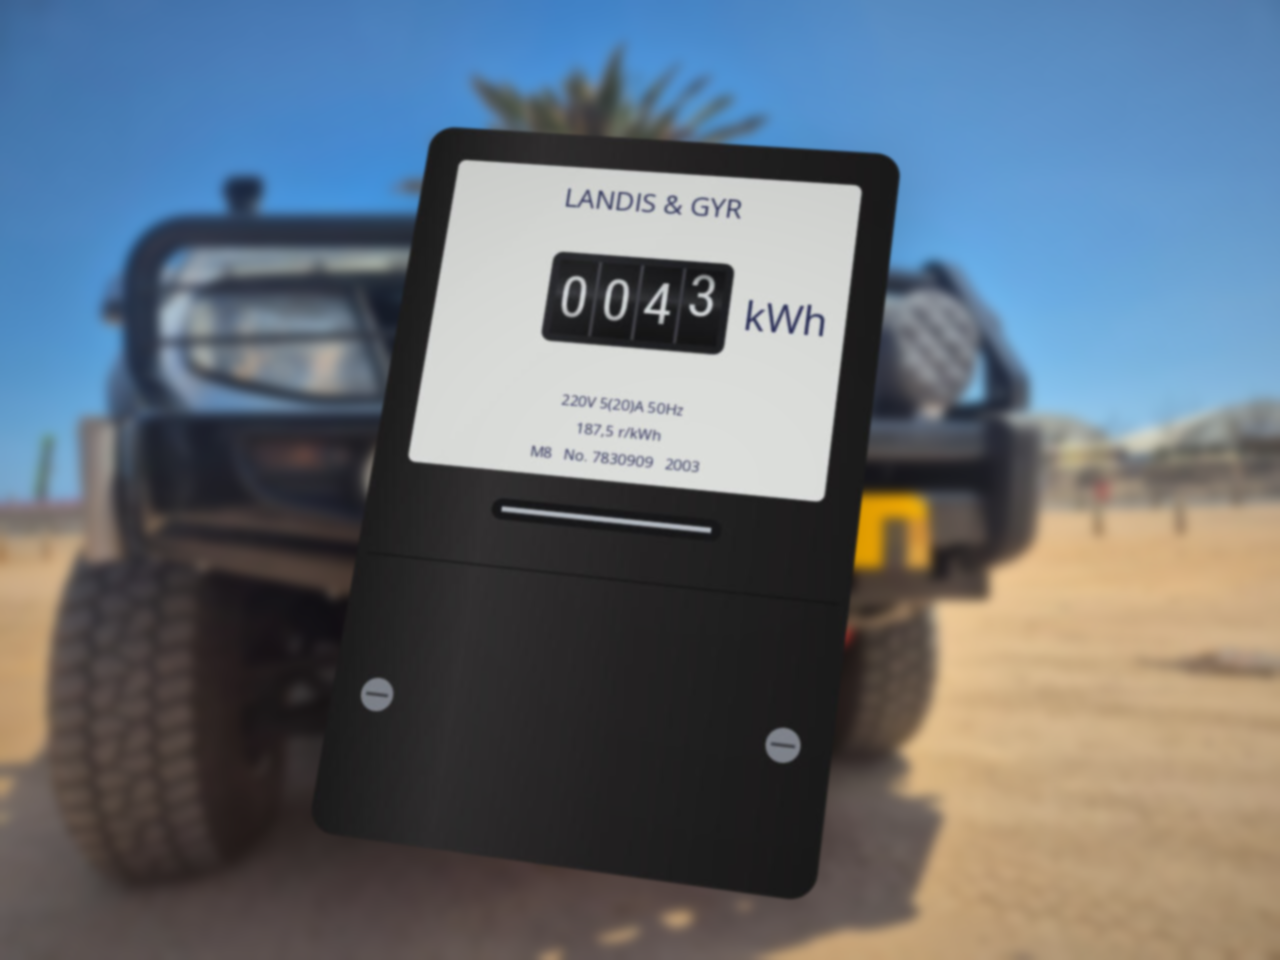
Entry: 43 (kWh)
